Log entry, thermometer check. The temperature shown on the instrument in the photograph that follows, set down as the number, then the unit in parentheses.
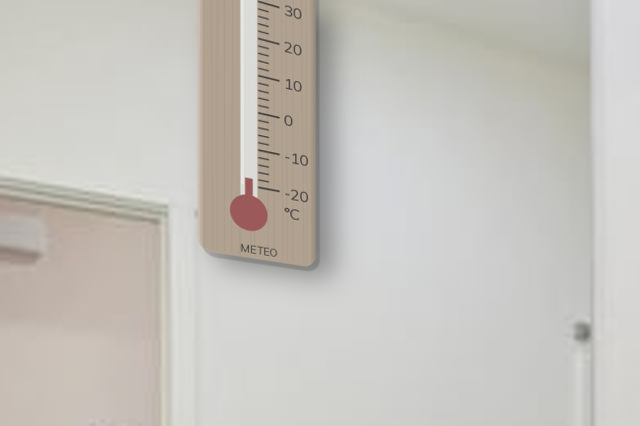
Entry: -18 (°C)
